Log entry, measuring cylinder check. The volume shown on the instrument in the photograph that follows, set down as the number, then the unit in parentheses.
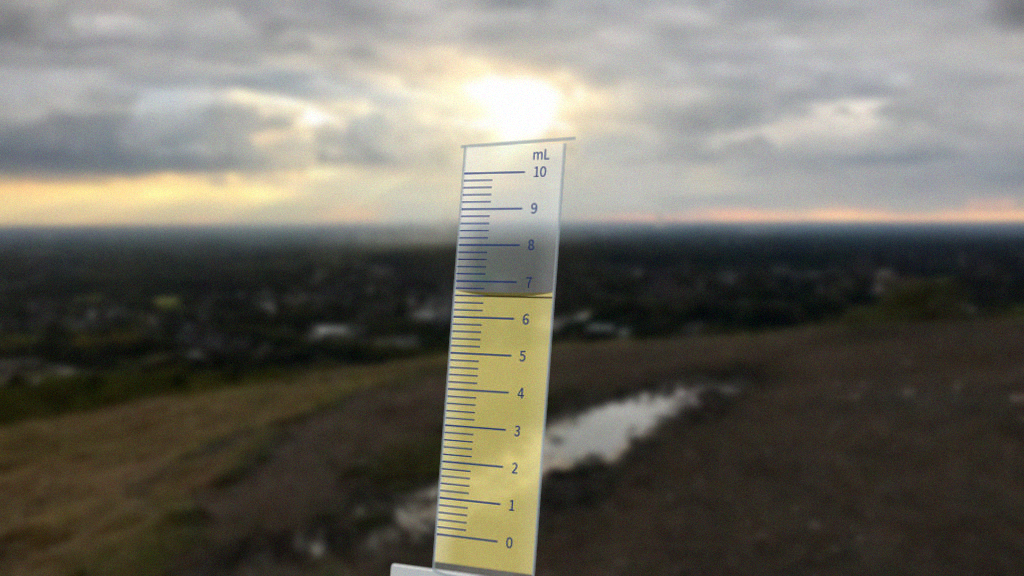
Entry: 6.6 (mL)
